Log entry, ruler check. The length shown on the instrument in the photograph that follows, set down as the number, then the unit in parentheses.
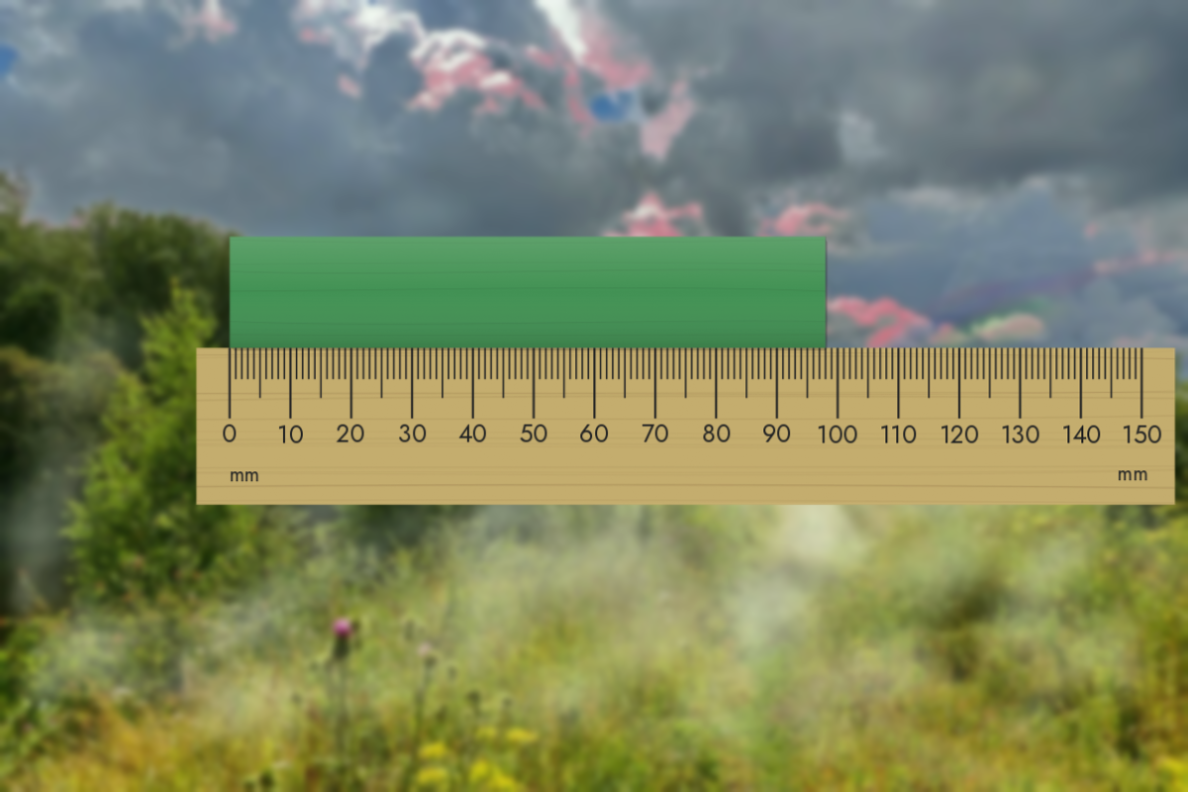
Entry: 98 (mm)
